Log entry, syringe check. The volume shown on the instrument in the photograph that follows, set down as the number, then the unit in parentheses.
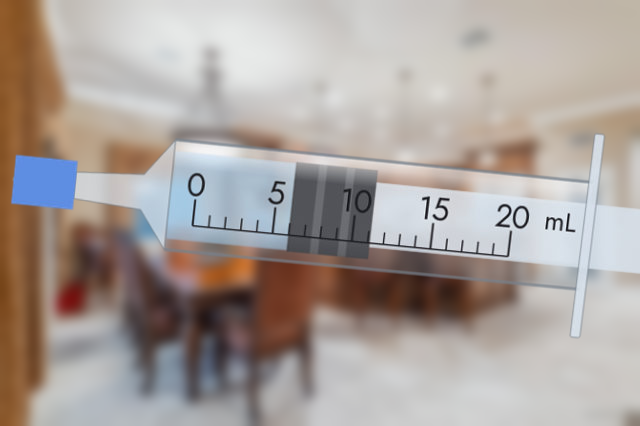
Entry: 6 (mL)
